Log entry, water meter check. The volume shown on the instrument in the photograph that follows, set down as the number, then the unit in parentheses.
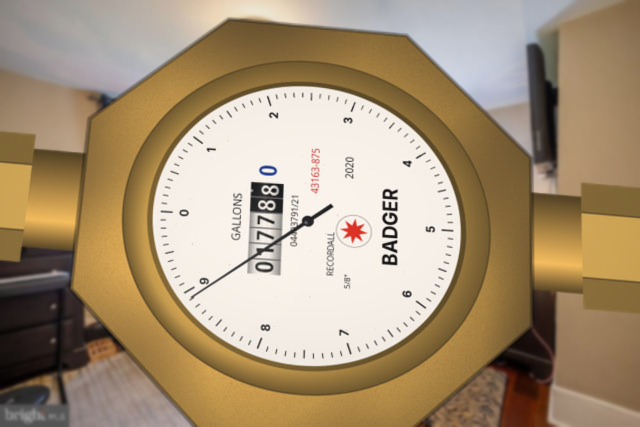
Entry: 177878.9 (gal)
